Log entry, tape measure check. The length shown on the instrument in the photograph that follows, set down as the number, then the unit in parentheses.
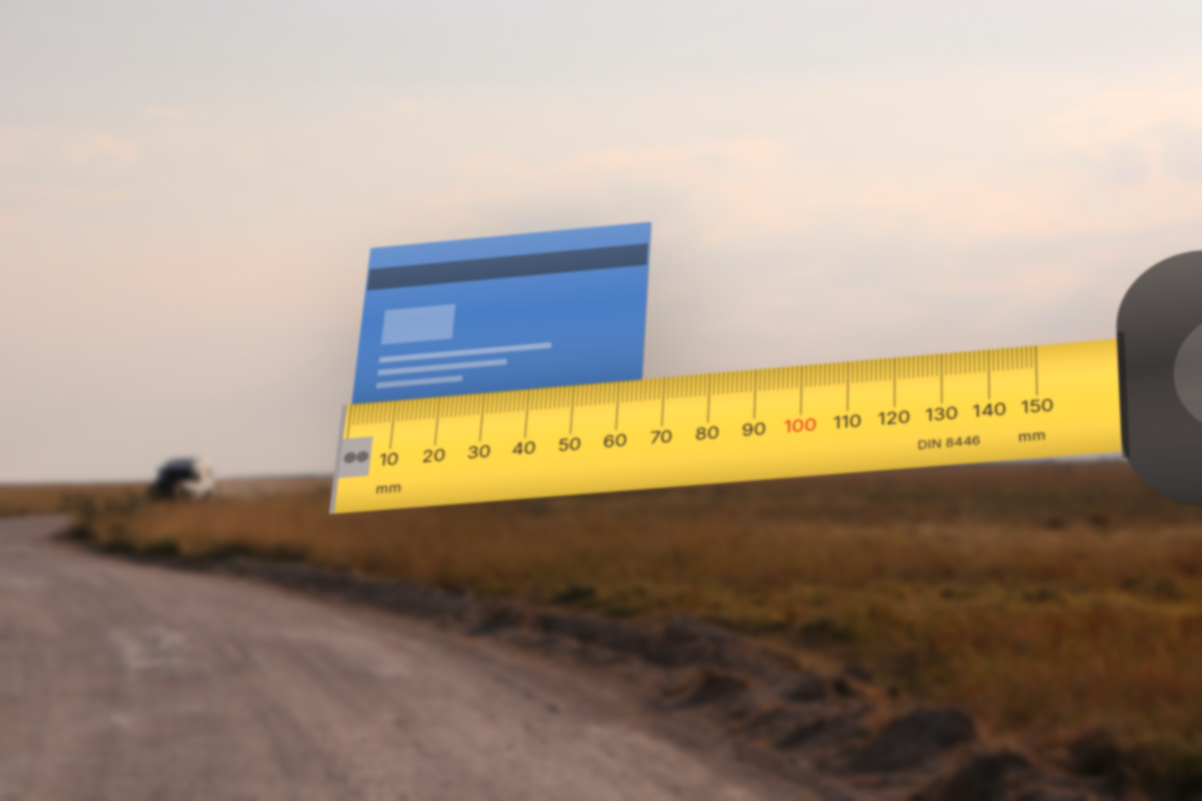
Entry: 65 (mm)
